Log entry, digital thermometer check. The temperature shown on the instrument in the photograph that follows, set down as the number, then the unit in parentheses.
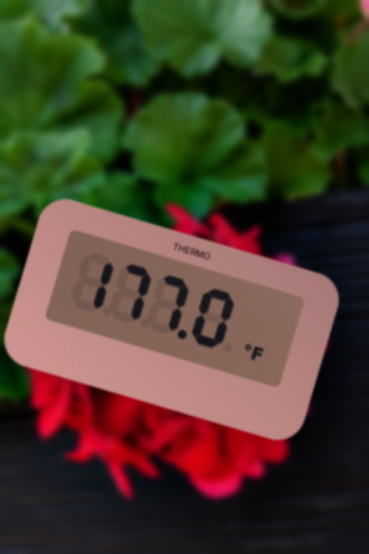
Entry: 177.0 (°F)
